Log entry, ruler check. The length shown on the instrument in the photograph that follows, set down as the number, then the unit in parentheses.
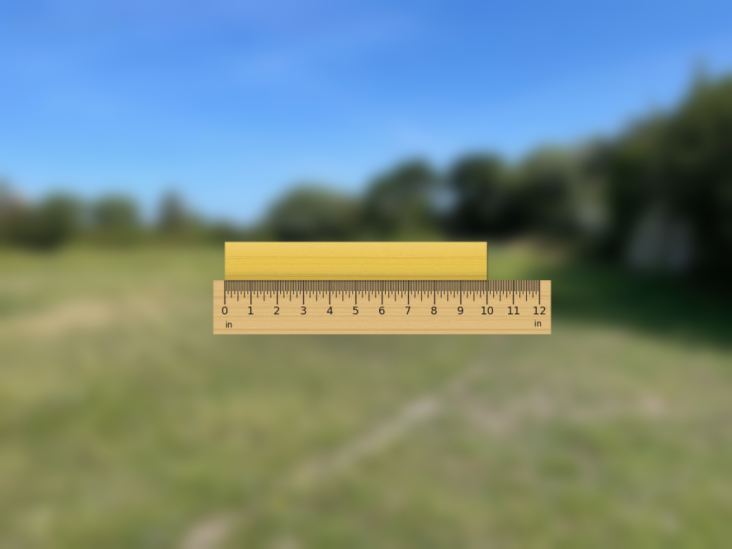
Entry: 10 (in)
